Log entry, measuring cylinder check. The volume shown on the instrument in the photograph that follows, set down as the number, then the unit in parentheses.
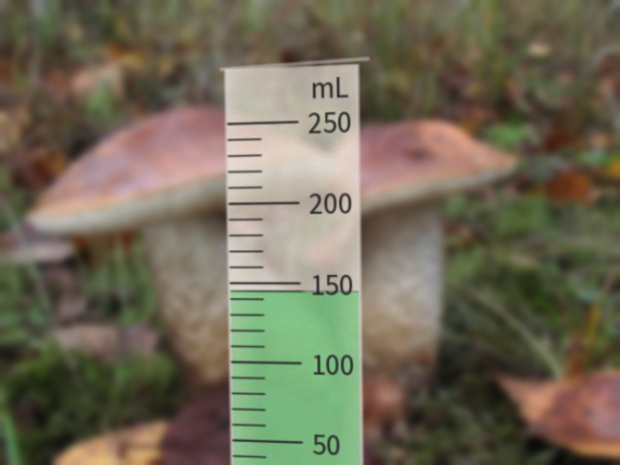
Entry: 145 (mL)
